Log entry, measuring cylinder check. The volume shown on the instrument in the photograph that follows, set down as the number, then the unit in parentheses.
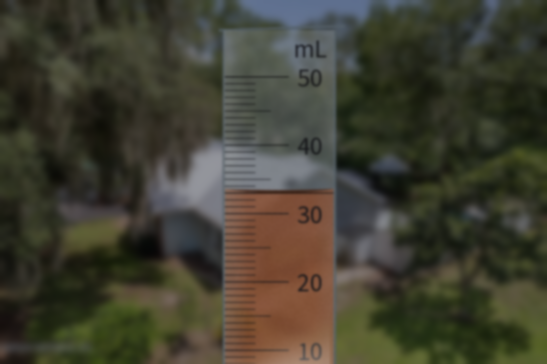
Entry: 33 (mL)
